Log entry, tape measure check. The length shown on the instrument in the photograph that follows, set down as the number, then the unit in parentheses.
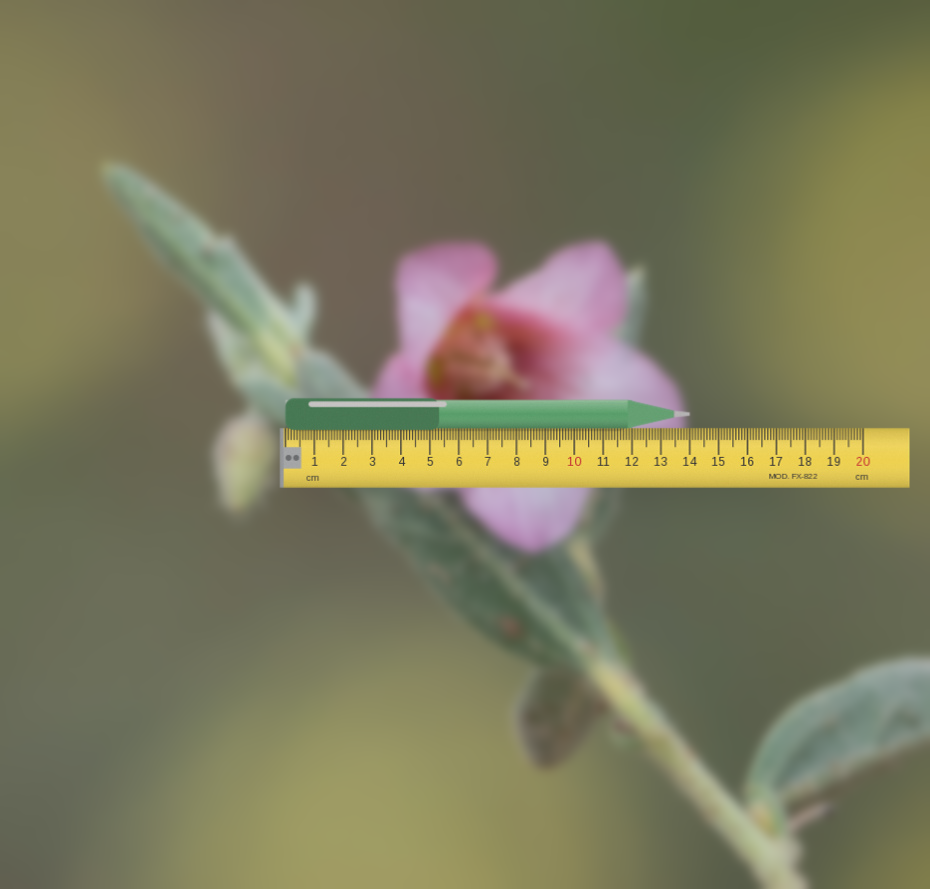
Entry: 14 (cm)
